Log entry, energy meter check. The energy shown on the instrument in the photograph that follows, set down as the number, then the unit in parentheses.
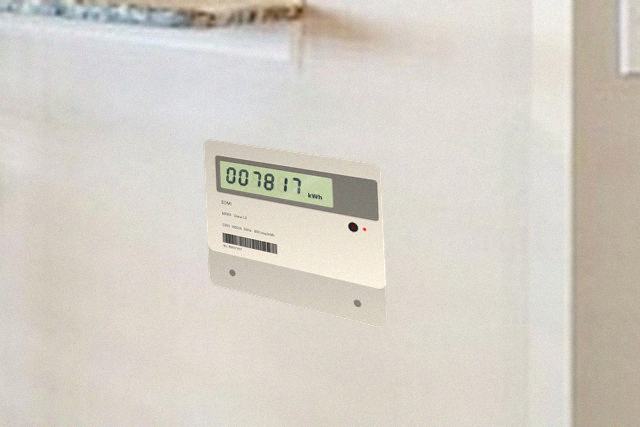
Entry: 7817 (kWh)
